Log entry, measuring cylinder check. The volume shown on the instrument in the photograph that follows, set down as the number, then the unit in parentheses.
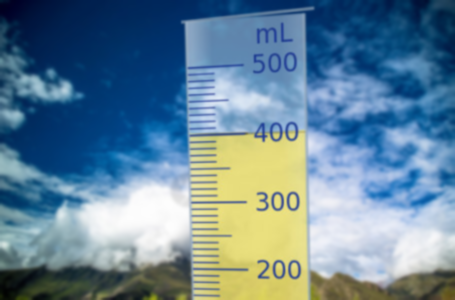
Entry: 400 (mL)
